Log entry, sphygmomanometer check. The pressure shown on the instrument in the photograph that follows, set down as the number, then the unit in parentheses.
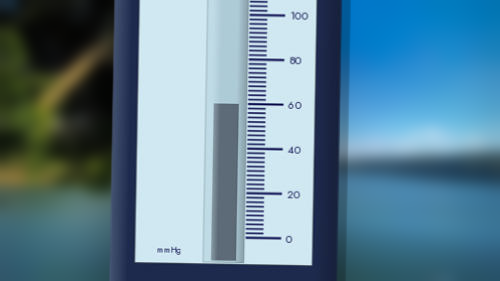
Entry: 60 (mmHg)
